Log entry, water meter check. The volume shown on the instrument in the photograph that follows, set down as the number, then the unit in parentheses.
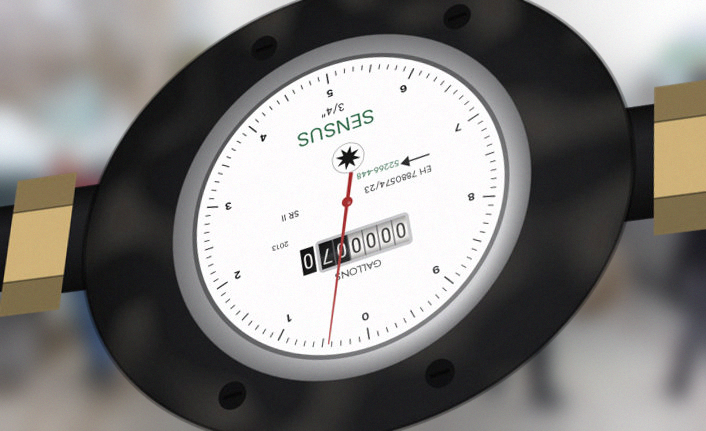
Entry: 70.4 (gal)
